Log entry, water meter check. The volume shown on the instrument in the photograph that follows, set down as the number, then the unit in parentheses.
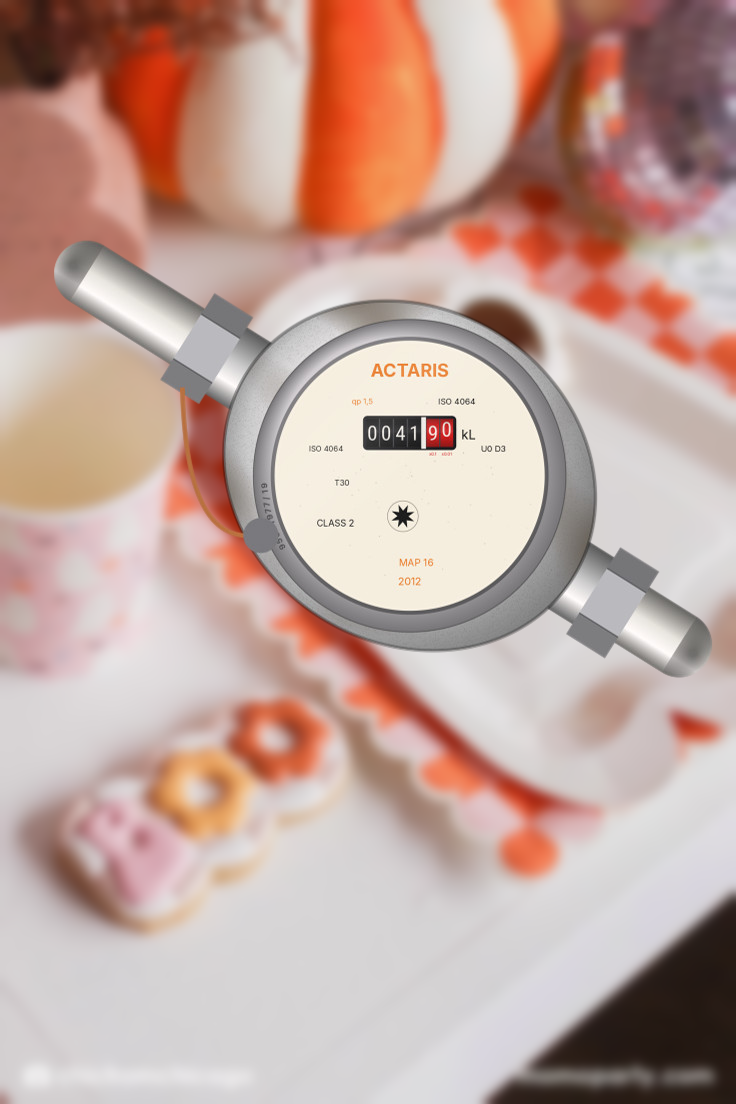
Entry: 41.90 (kL)
